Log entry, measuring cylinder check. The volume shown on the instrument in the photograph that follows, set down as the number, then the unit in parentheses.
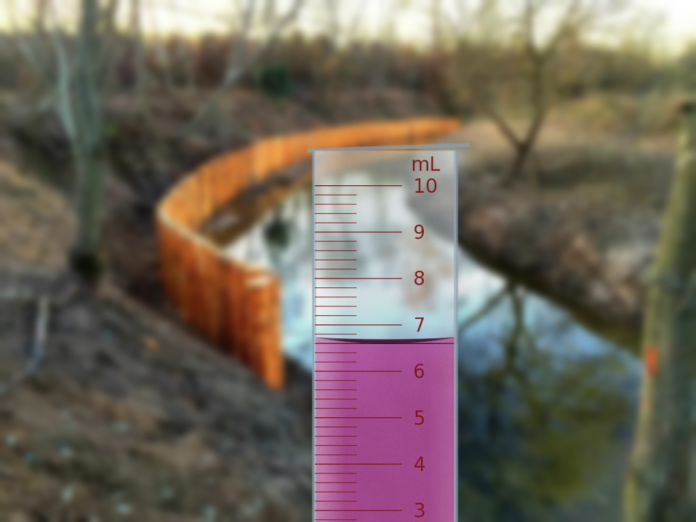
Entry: 6.6 (mL)
